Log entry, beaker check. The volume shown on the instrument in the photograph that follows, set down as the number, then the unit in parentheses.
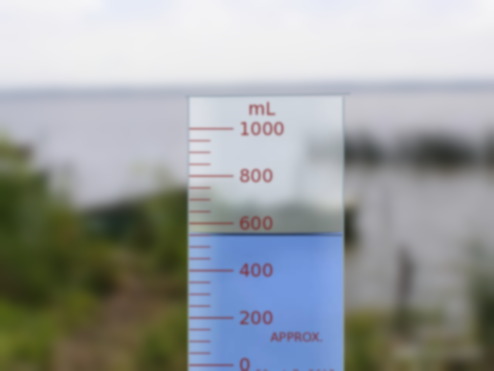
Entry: 550 (mL)
